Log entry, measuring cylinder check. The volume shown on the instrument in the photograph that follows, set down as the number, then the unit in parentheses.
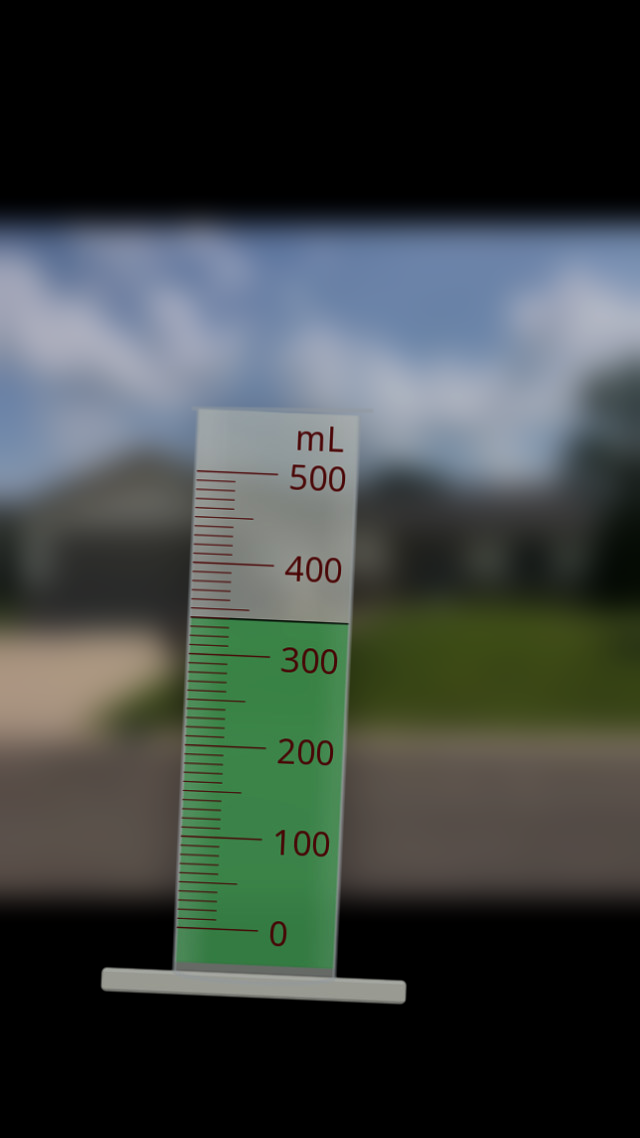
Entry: 340 (mL)
